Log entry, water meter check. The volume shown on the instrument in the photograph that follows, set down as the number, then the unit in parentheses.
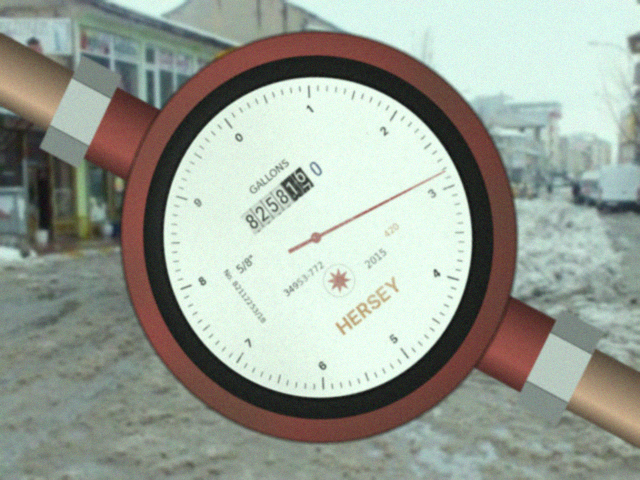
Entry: 8258162.8 (gal)
